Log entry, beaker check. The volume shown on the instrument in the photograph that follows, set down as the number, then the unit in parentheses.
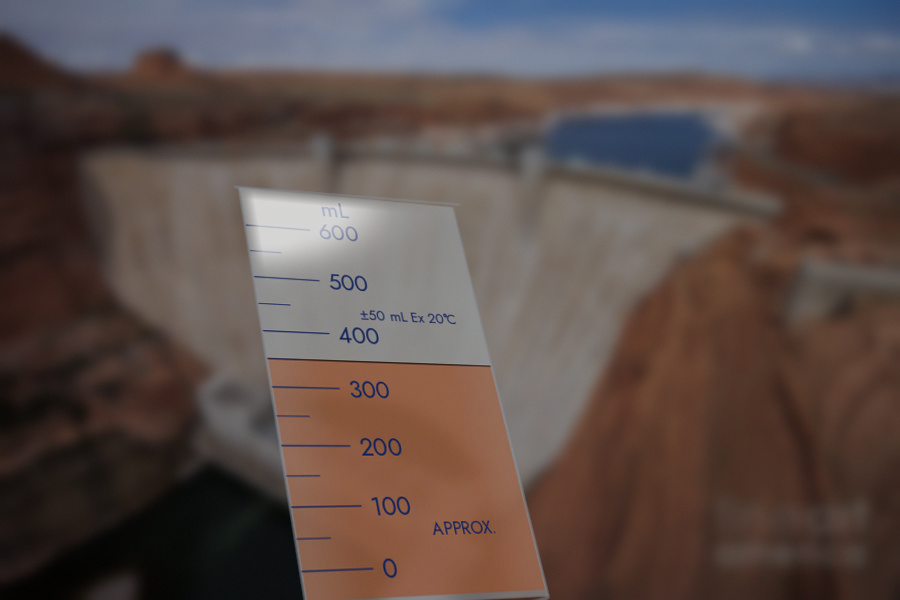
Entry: 350 (mL)
